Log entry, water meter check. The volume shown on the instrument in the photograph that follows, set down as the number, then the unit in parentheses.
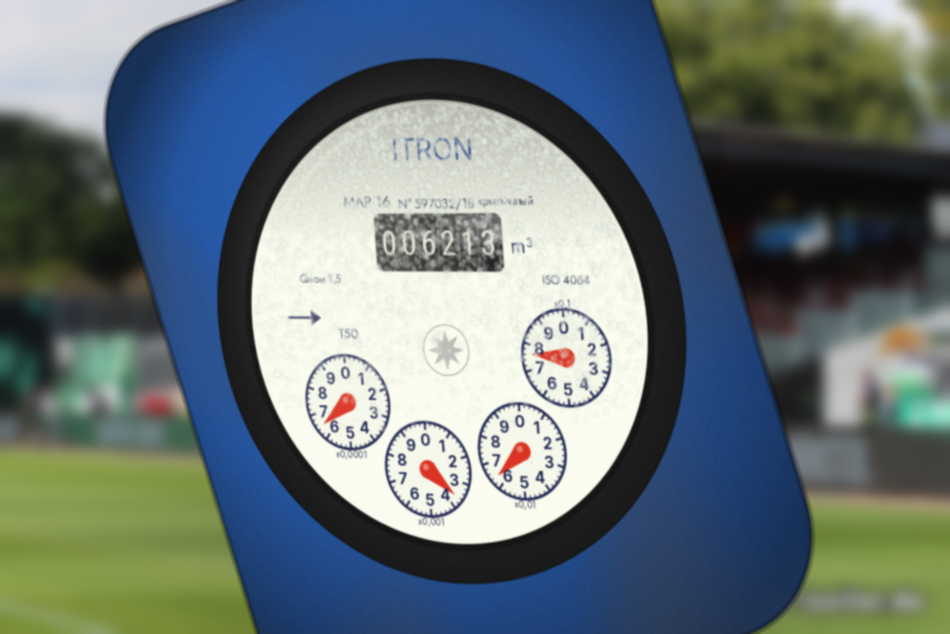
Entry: 6213.7636 (m³)
